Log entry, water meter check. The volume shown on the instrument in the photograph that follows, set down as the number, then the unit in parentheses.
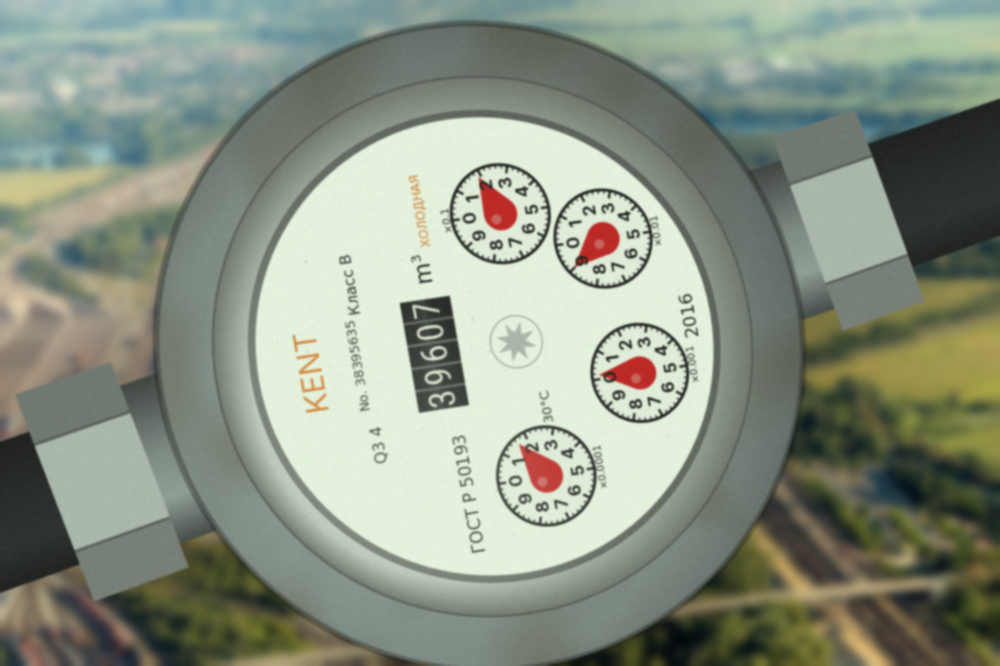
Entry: 39607.1901 (m³)
